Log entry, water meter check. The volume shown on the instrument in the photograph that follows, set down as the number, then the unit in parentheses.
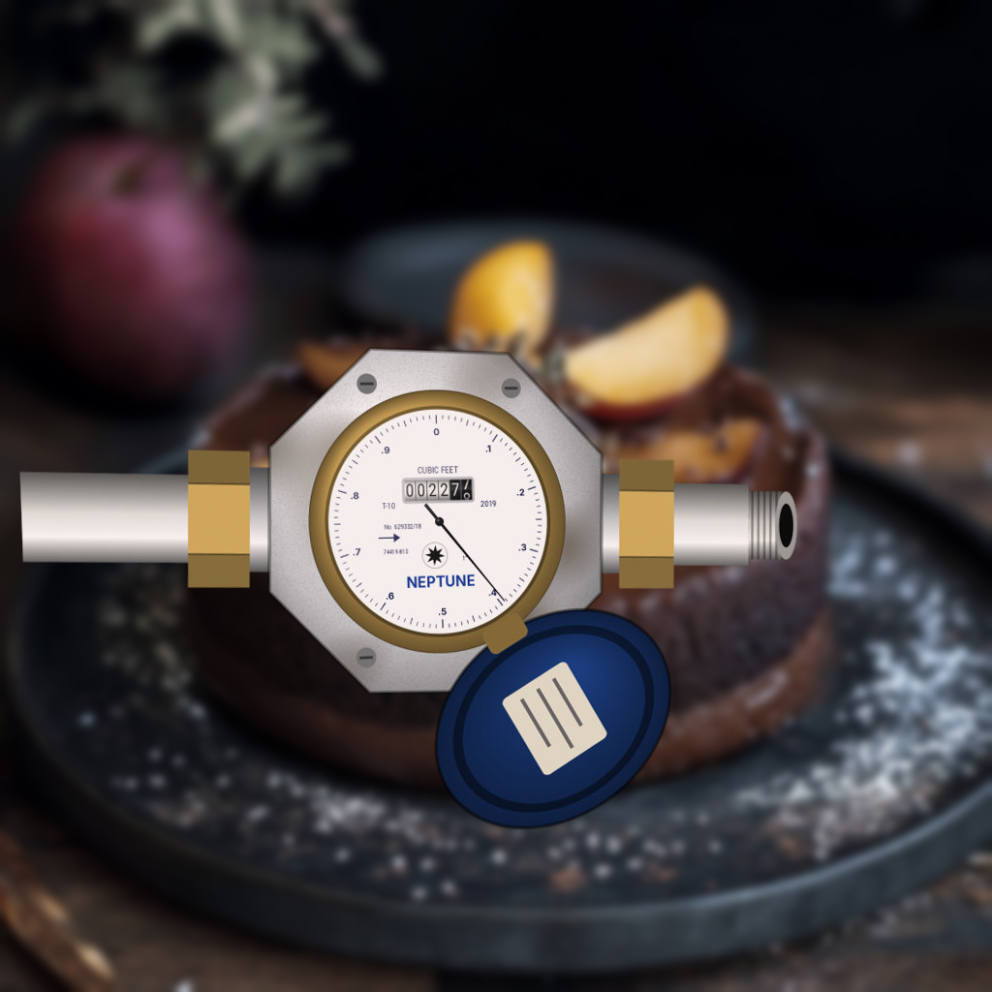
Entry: 2277.39 (ft³)
